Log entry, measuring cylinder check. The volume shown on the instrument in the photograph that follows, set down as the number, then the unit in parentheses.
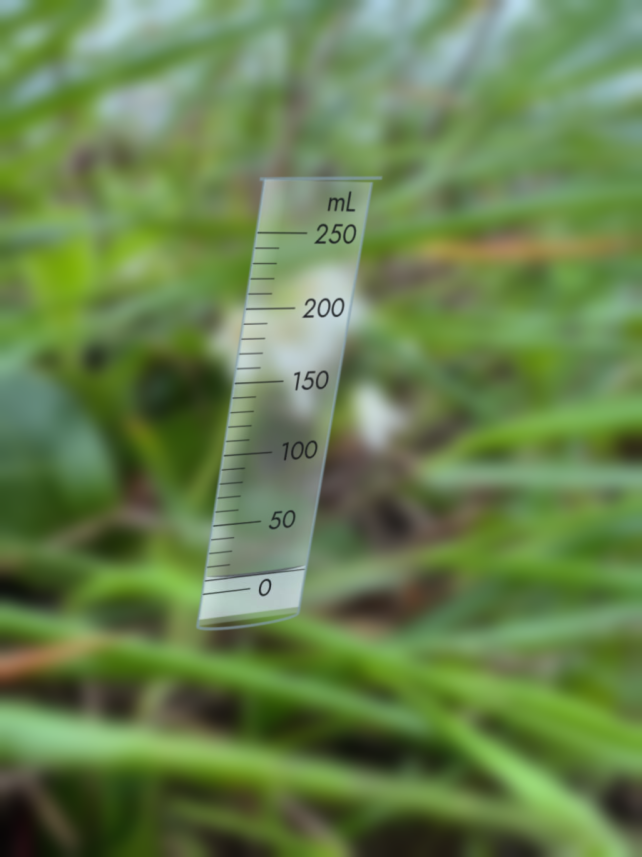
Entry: 10 (mL)
